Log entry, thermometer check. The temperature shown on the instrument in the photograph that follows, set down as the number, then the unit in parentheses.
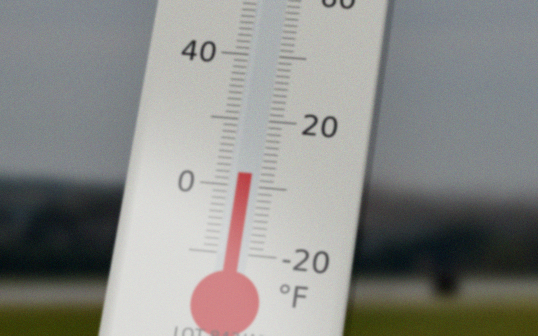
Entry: 4 (°F)
